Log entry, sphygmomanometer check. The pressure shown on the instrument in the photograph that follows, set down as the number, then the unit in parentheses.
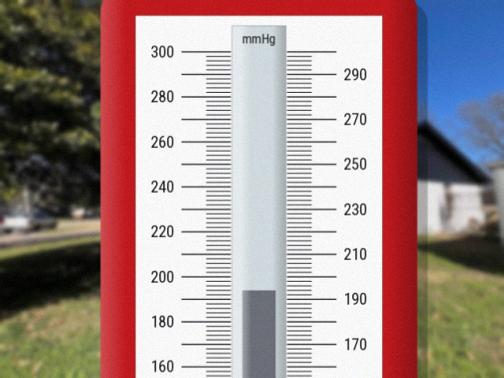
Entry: 194 (mmHg)
